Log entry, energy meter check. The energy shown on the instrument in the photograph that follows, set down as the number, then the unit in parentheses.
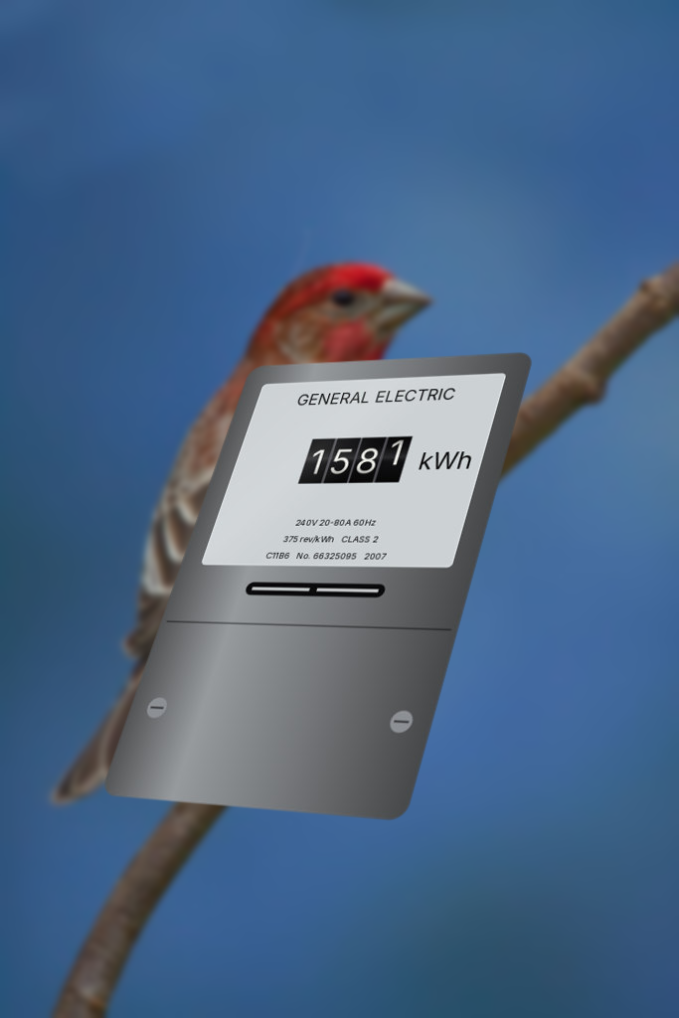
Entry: 1581 (kWh)
